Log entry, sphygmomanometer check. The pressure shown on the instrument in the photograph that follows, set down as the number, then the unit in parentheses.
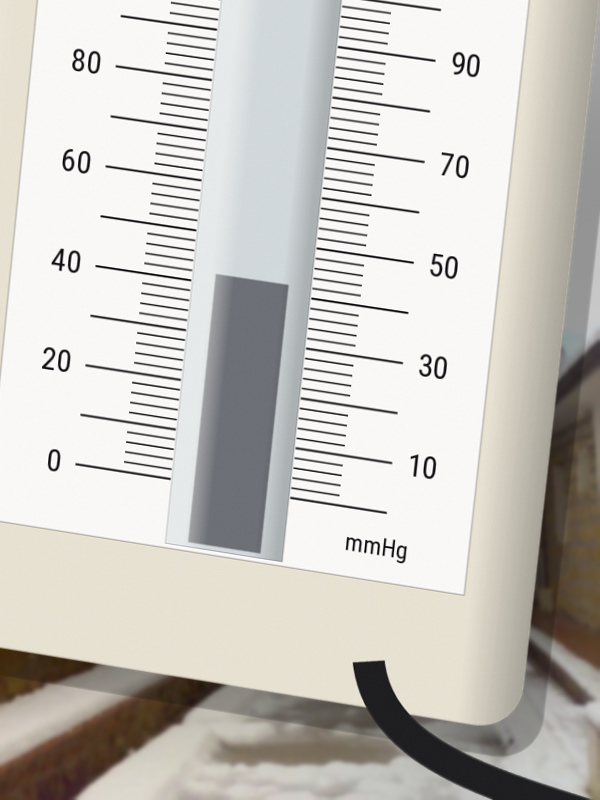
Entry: 42 (mmHg)
